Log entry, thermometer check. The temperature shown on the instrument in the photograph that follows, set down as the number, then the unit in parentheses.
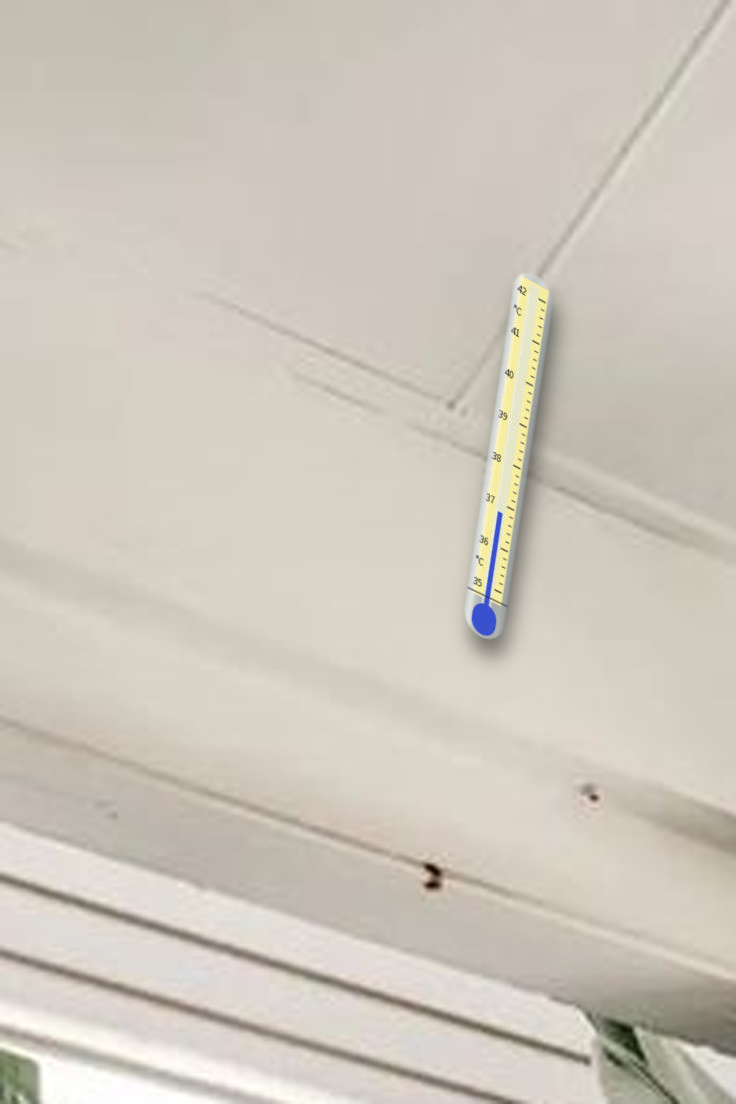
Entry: 36.8 (°C)
